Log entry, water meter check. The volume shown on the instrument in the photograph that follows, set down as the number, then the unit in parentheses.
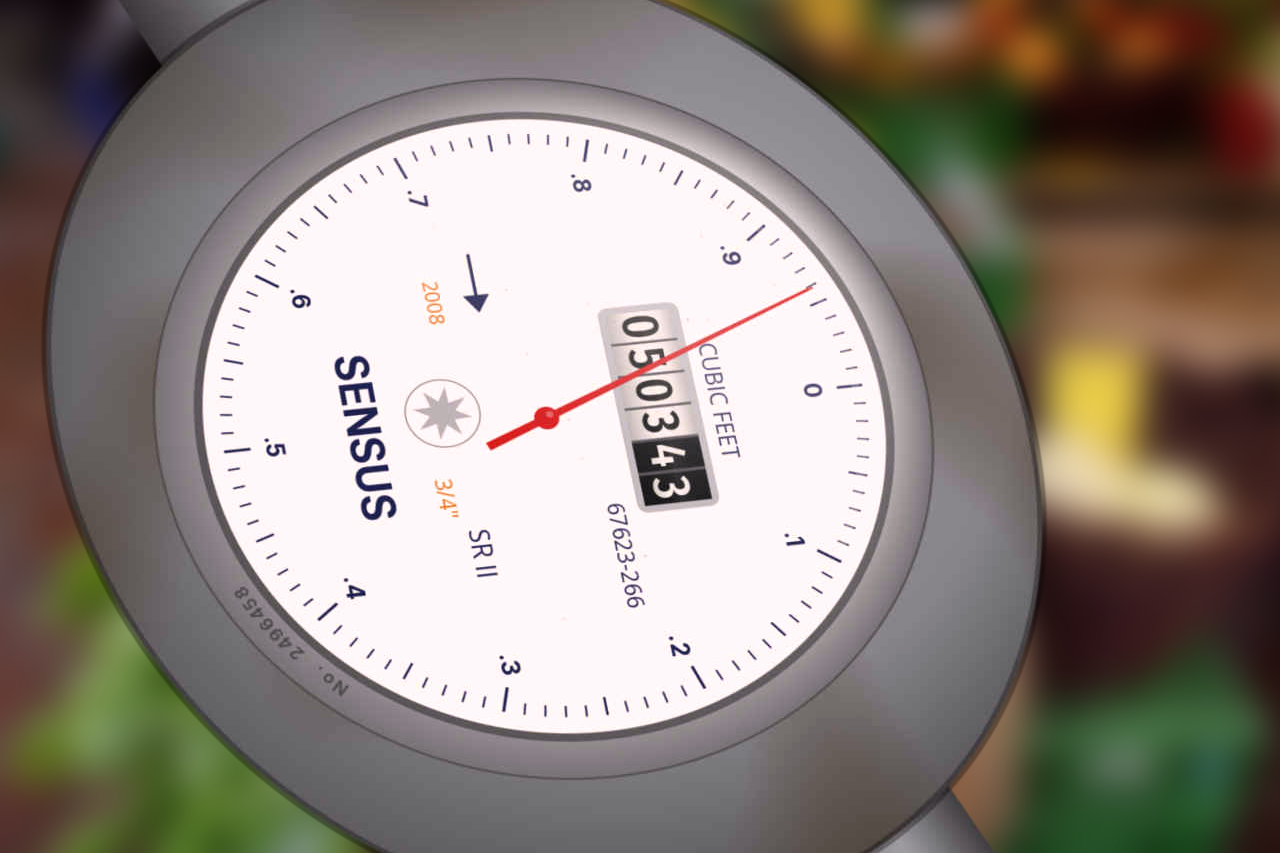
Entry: 50342.94 (ft³)
